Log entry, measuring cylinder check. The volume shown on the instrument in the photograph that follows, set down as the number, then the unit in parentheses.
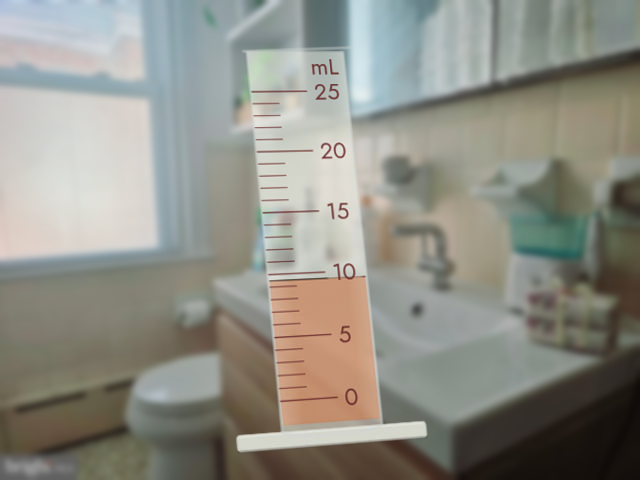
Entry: 9.5 (mL)
